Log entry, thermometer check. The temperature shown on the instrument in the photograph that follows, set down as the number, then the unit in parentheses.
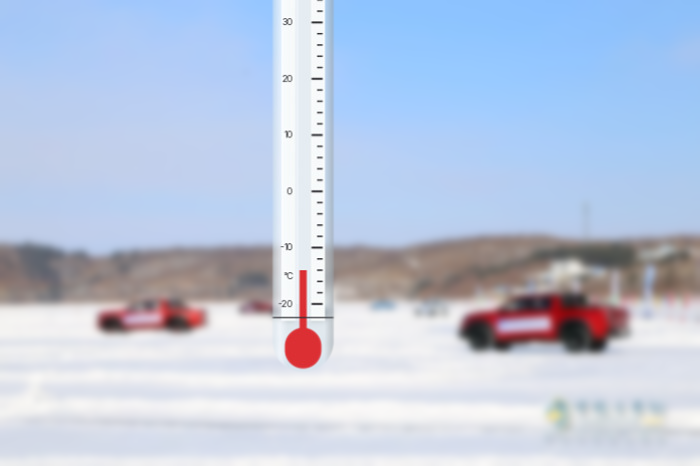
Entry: -14 (°C)
